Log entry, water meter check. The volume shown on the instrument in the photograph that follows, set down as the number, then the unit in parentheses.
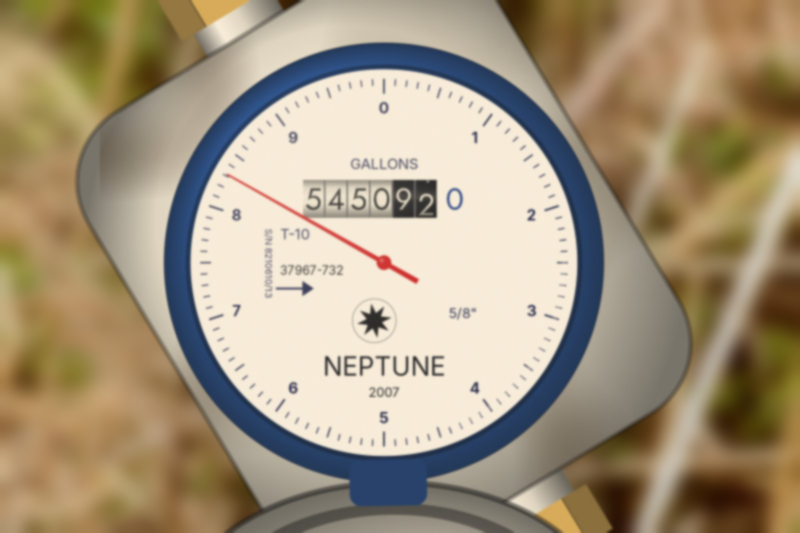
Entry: 5450918.3 (gal)
